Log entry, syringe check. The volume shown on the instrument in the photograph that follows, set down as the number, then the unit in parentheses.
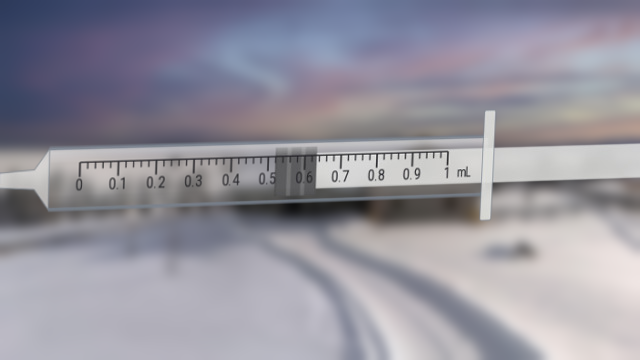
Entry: 0.52 (mL)
